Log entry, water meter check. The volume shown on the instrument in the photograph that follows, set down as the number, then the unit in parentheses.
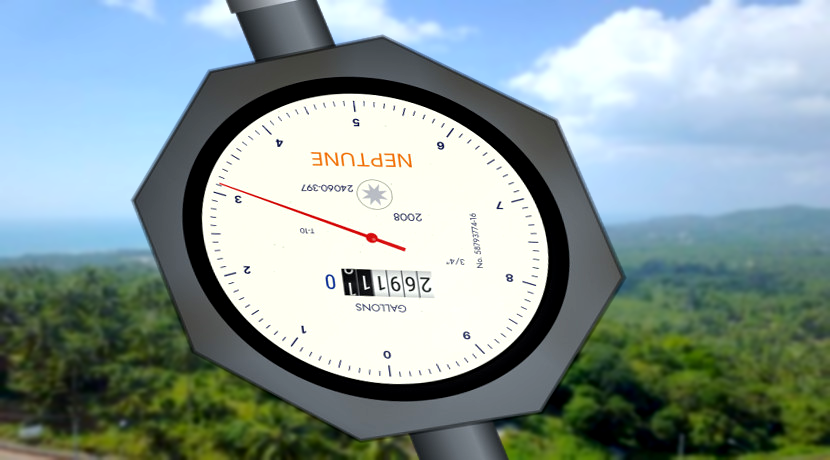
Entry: 2691113.1 (gal)
